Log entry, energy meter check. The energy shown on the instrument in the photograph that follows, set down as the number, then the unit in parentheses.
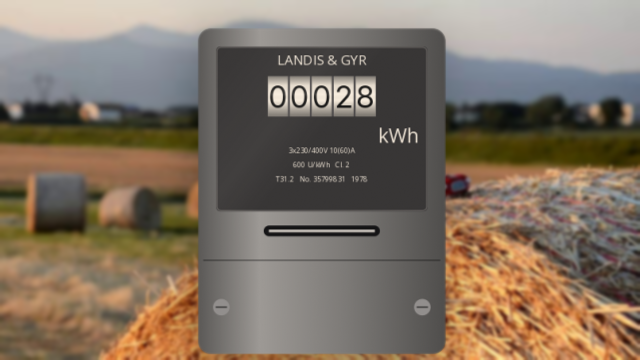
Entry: 28 (kWh)
